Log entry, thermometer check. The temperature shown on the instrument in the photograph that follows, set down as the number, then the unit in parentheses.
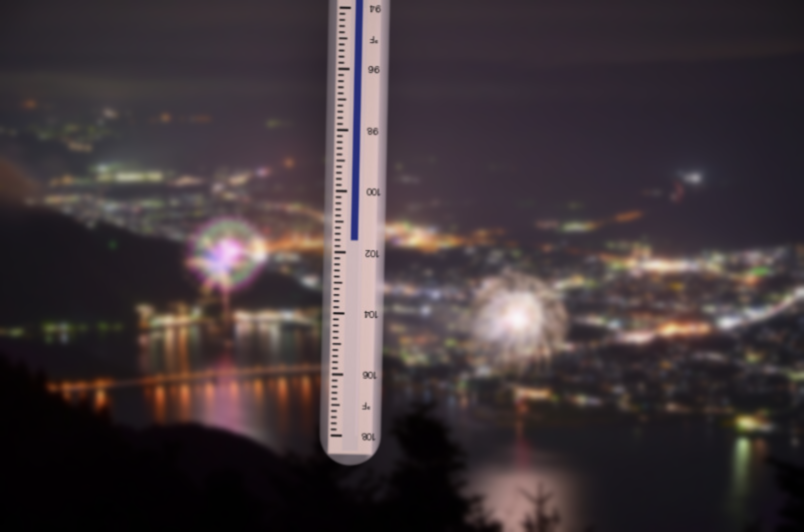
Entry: 101.6 (°F)
